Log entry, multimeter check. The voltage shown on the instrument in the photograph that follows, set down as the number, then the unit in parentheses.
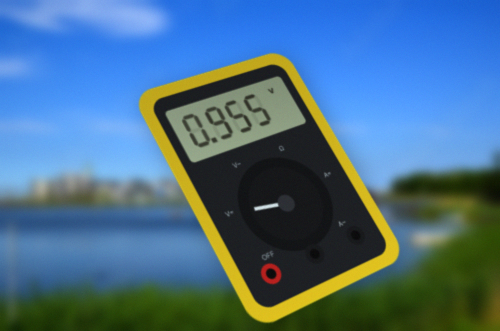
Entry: 0.955 (V)
